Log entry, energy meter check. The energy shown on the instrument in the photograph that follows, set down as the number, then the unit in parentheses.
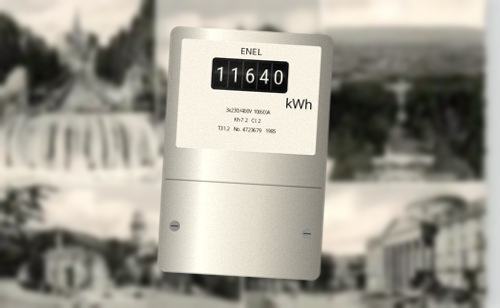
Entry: 11640 (kWh)
